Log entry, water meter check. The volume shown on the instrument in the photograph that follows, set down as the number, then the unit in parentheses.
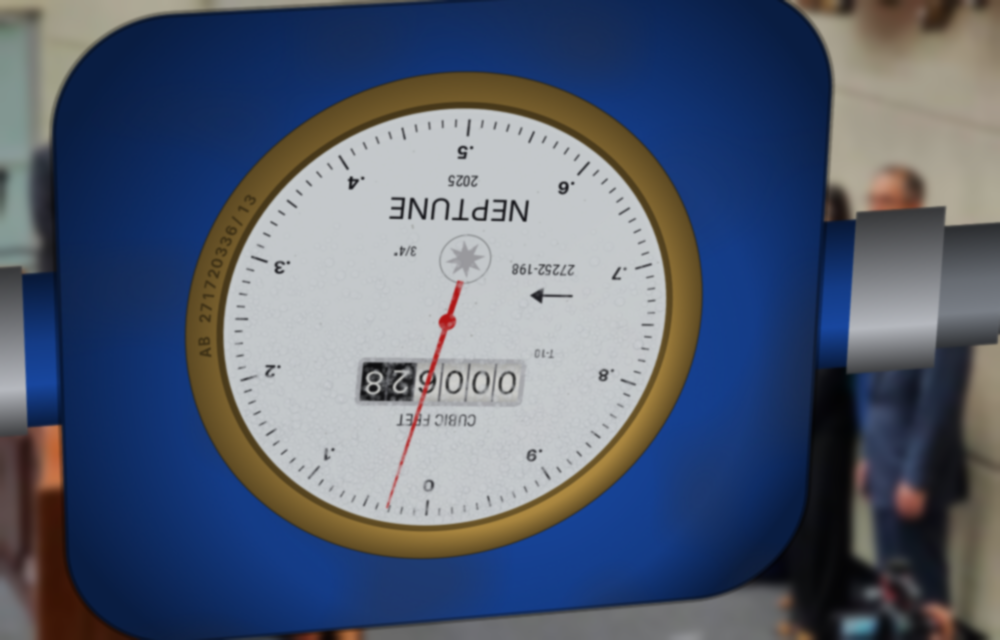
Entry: 628.03 (ft³)
